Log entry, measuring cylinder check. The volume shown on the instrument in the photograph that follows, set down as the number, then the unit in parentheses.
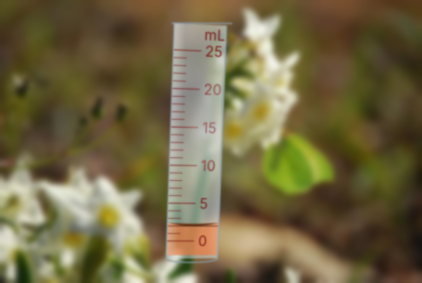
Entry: 2 (mL)
